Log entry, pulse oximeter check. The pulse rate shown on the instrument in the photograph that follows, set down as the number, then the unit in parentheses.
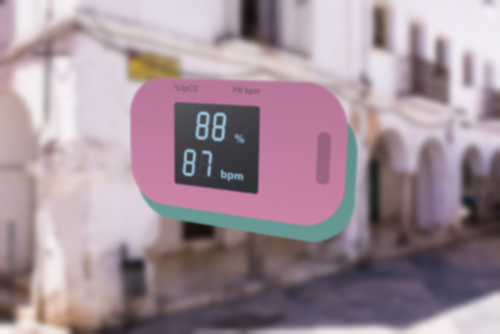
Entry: 87 (bpm)
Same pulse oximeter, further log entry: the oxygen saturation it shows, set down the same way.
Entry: 88 (%)
